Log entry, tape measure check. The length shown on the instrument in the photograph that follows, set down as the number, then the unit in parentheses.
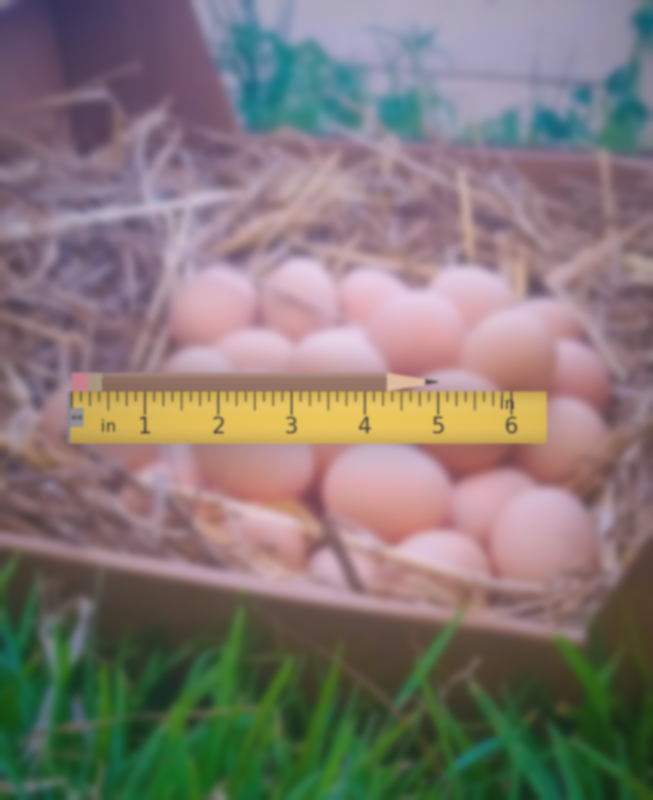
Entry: 5 (in)
